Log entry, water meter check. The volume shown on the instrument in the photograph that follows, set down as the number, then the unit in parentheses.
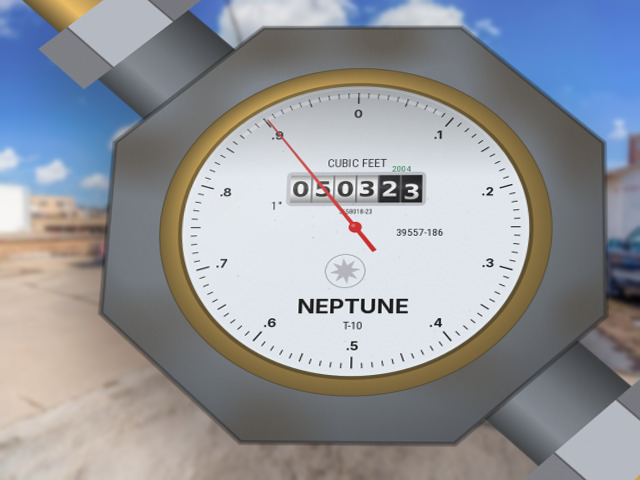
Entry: 50322.90 (ft³)
